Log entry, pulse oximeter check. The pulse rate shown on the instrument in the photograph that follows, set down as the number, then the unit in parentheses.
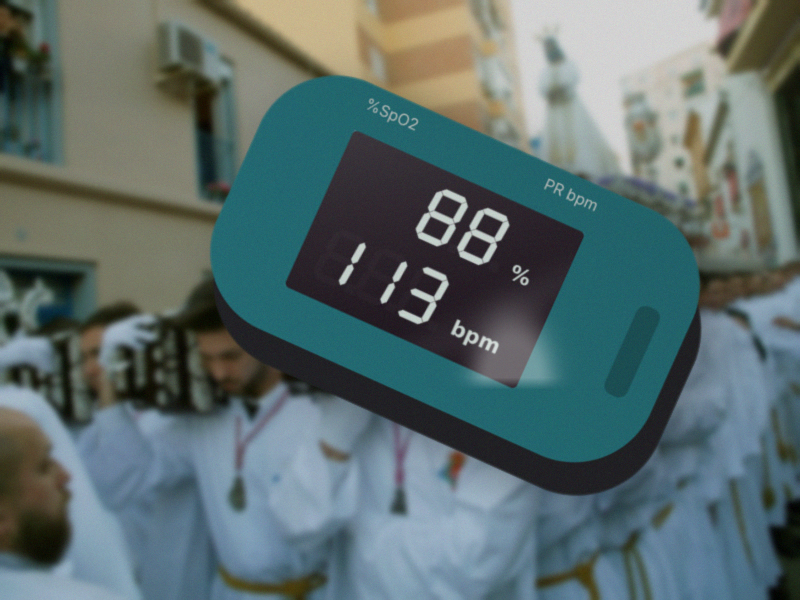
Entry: 113 (bpm)
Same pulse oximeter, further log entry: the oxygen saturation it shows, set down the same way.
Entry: 88 (%)
